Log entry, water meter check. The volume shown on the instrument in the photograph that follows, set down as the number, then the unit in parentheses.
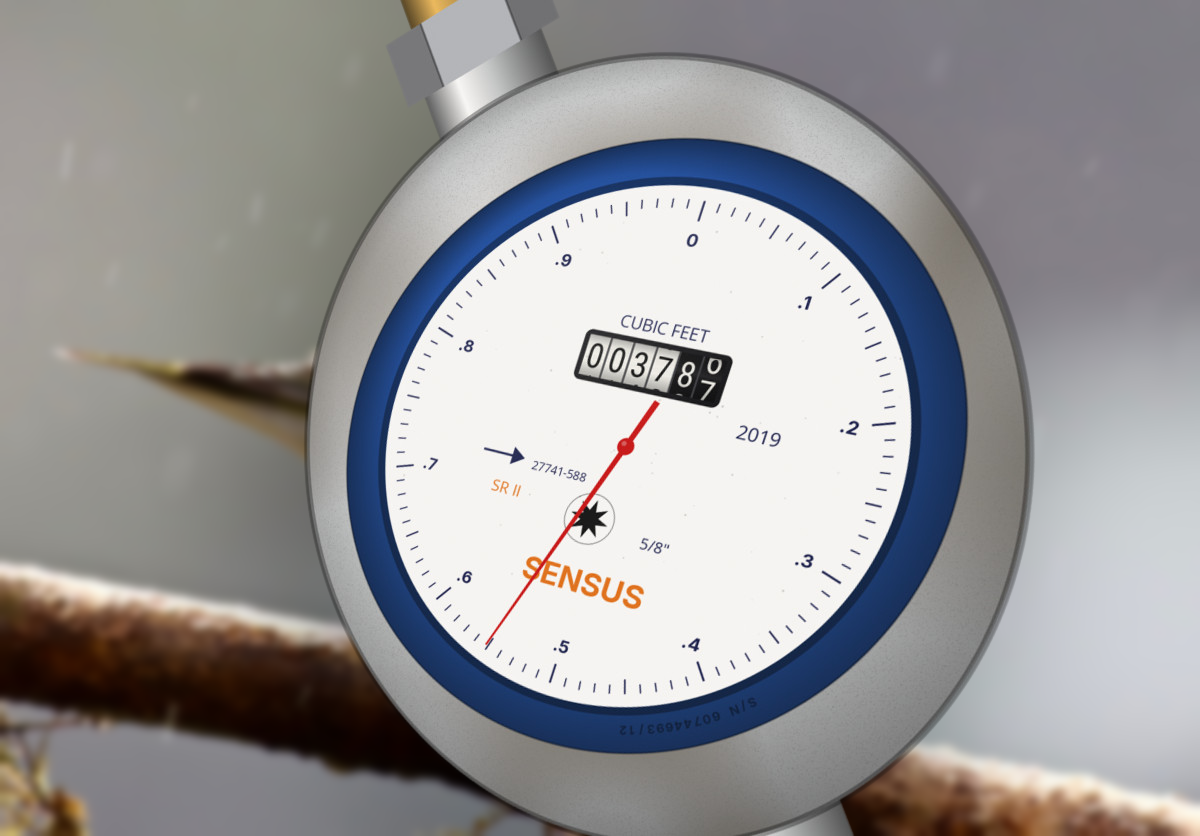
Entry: 3786.55 (ft³)
